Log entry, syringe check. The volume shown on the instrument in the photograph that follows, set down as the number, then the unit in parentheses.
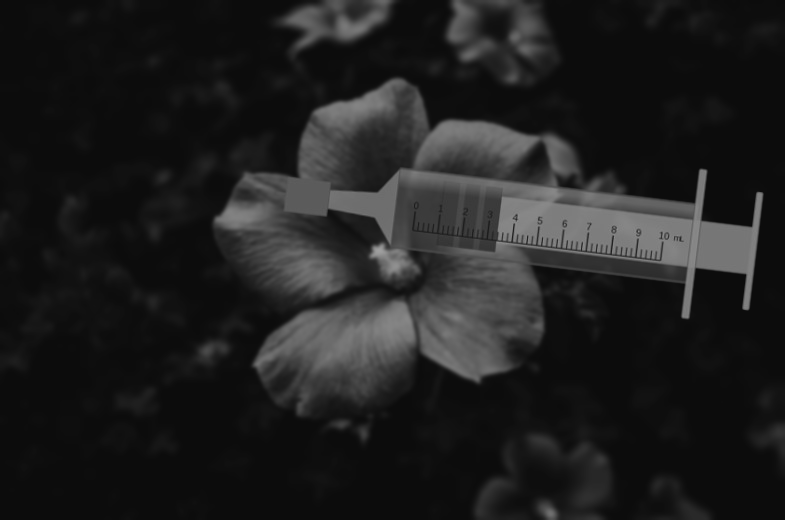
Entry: 1 (mL)
